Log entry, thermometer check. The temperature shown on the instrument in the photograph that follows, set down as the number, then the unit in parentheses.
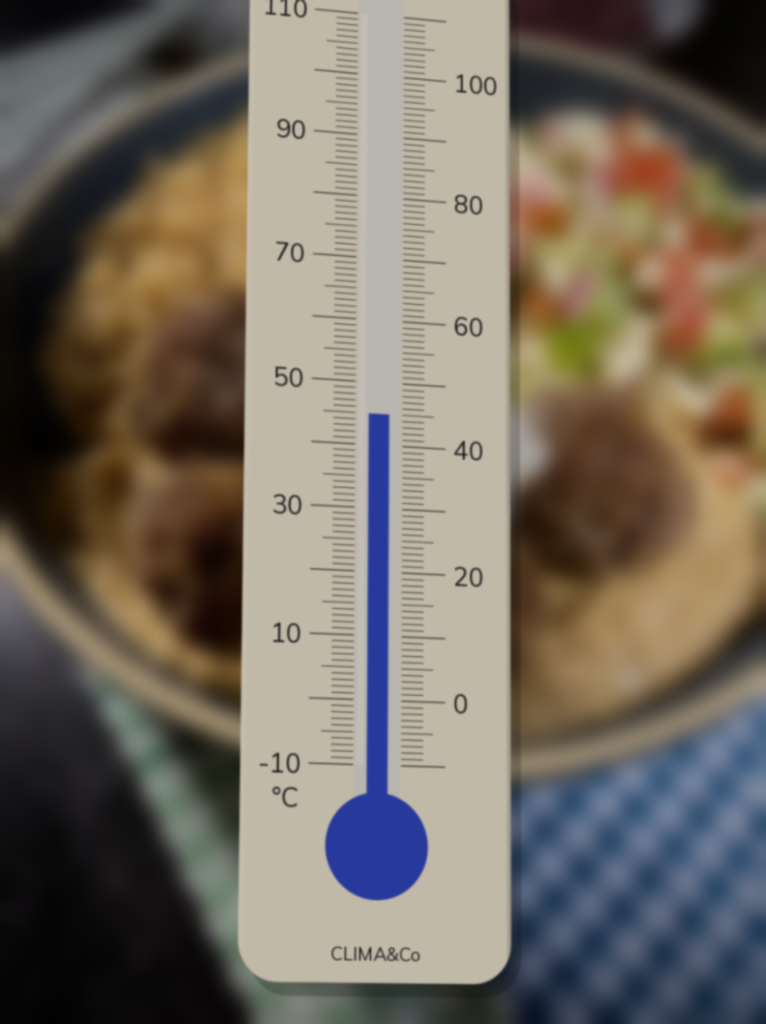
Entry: 45 (°C)
